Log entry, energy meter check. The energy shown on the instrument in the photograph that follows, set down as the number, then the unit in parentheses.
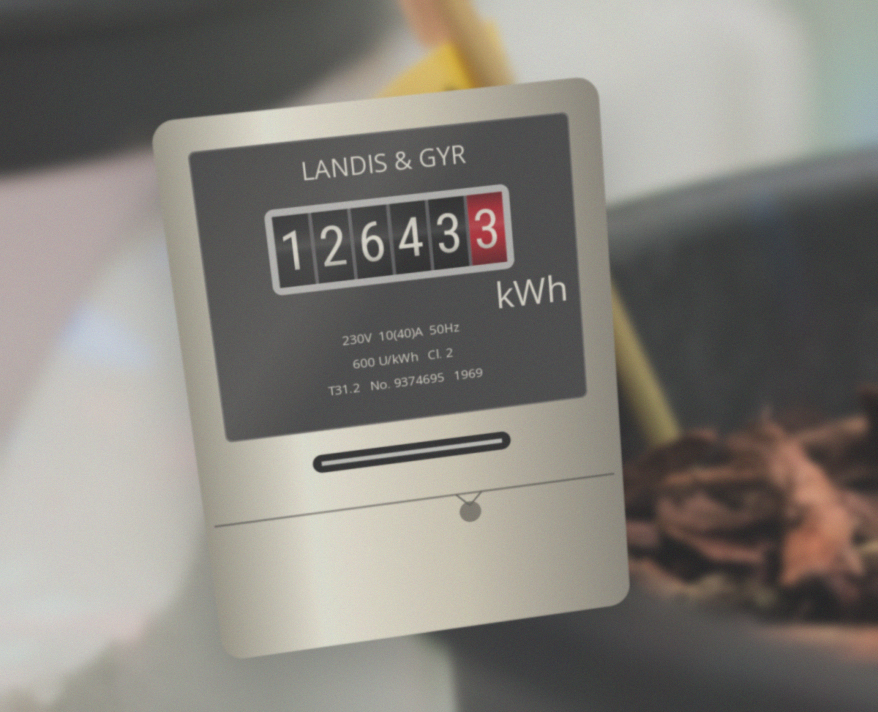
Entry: 12643.3 (kWh)
